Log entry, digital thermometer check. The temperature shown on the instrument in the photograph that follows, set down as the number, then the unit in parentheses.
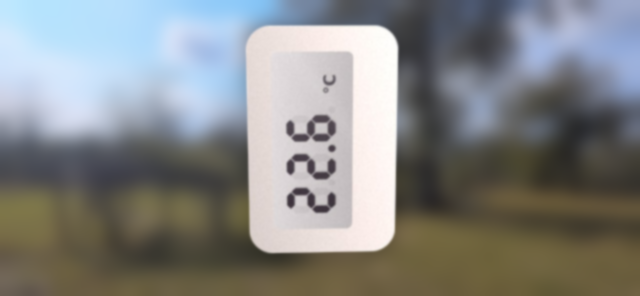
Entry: 22.6 (°C)
